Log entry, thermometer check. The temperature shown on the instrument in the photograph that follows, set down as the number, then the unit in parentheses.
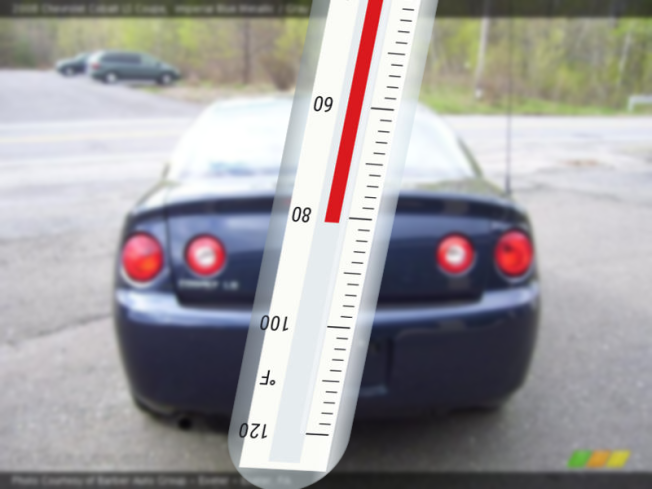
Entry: 81 (°F)
